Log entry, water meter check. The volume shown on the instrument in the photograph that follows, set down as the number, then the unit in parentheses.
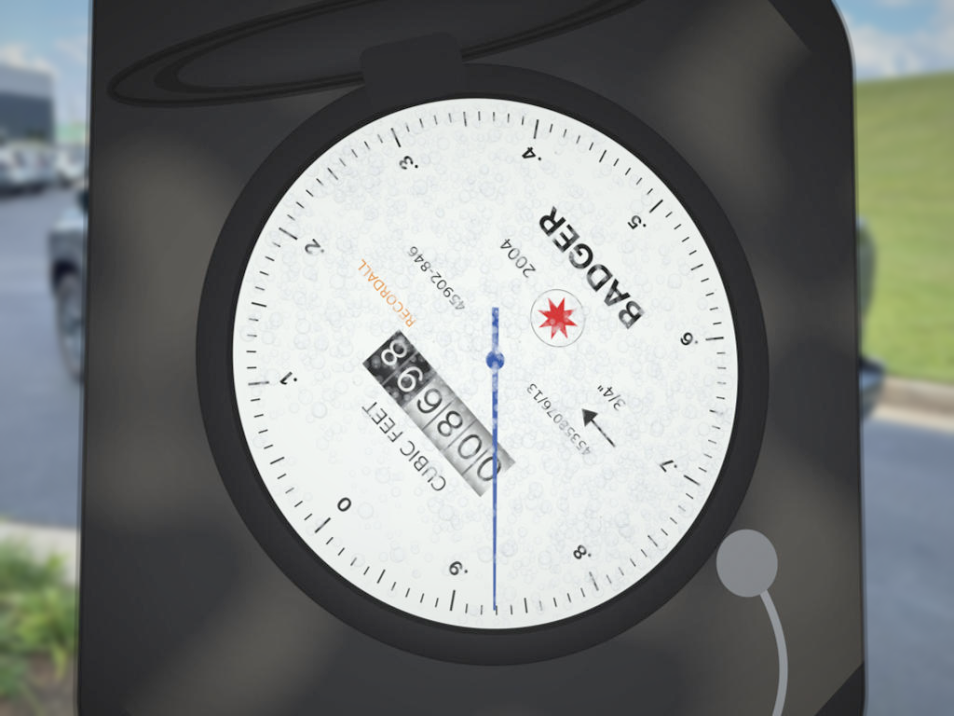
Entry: 8697.87 (ft³)
